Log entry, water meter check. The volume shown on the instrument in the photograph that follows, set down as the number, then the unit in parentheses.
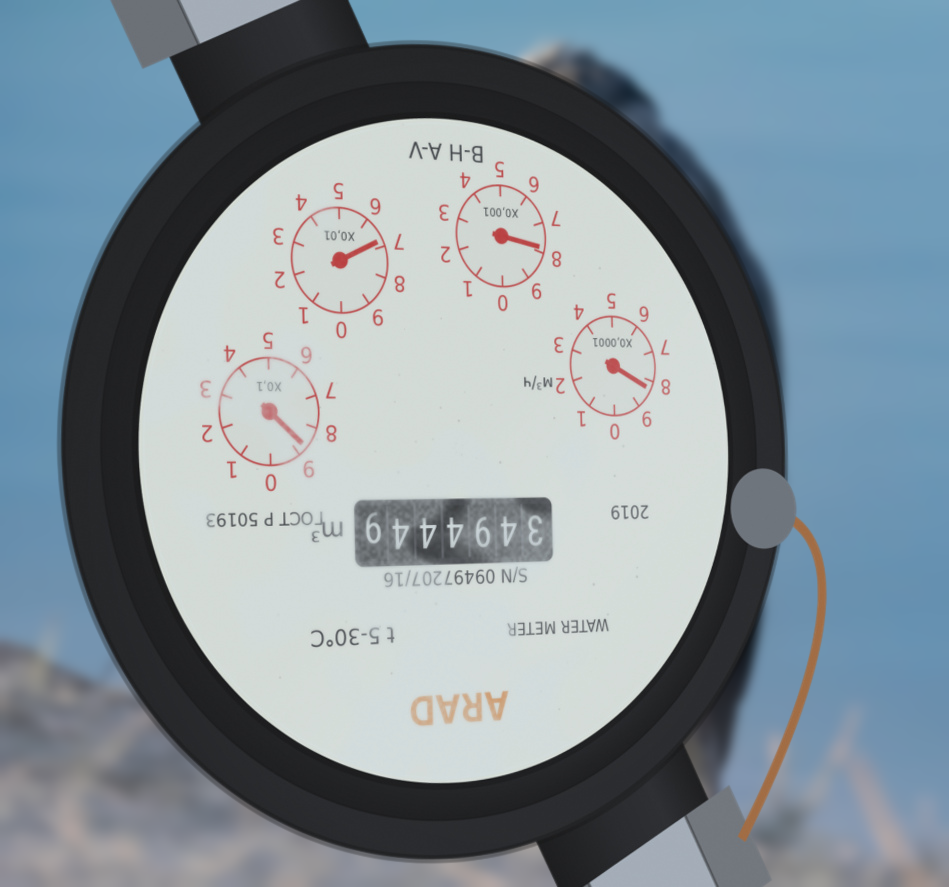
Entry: 3494448.8678 (m³)
